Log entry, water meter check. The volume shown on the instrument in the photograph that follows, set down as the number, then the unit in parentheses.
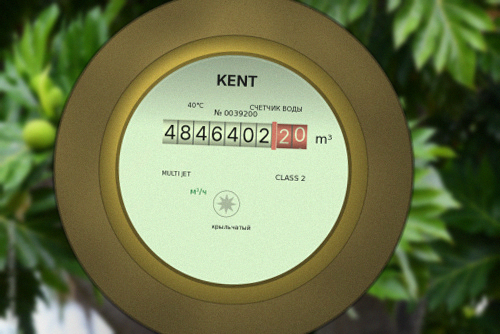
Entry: 4846402.20 (m³)
